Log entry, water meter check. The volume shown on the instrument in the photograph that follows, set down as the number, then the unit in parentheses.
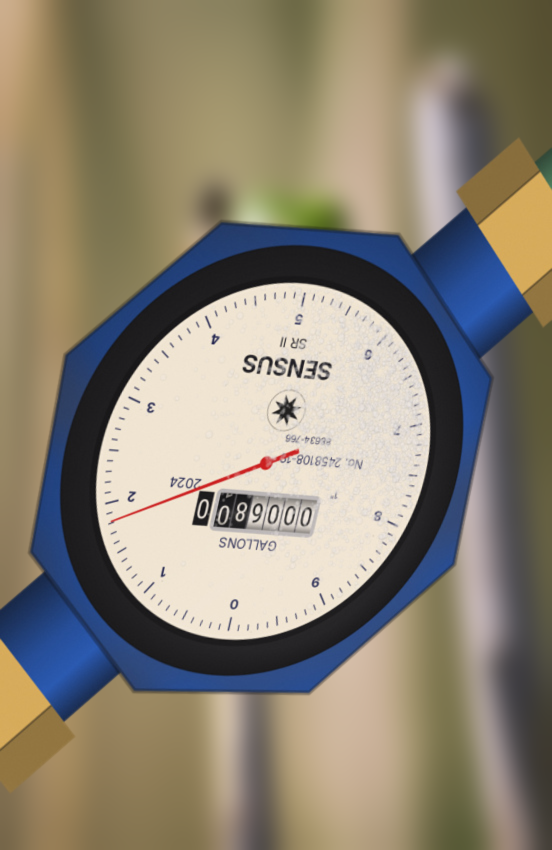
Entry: 6801.8 (gal)
